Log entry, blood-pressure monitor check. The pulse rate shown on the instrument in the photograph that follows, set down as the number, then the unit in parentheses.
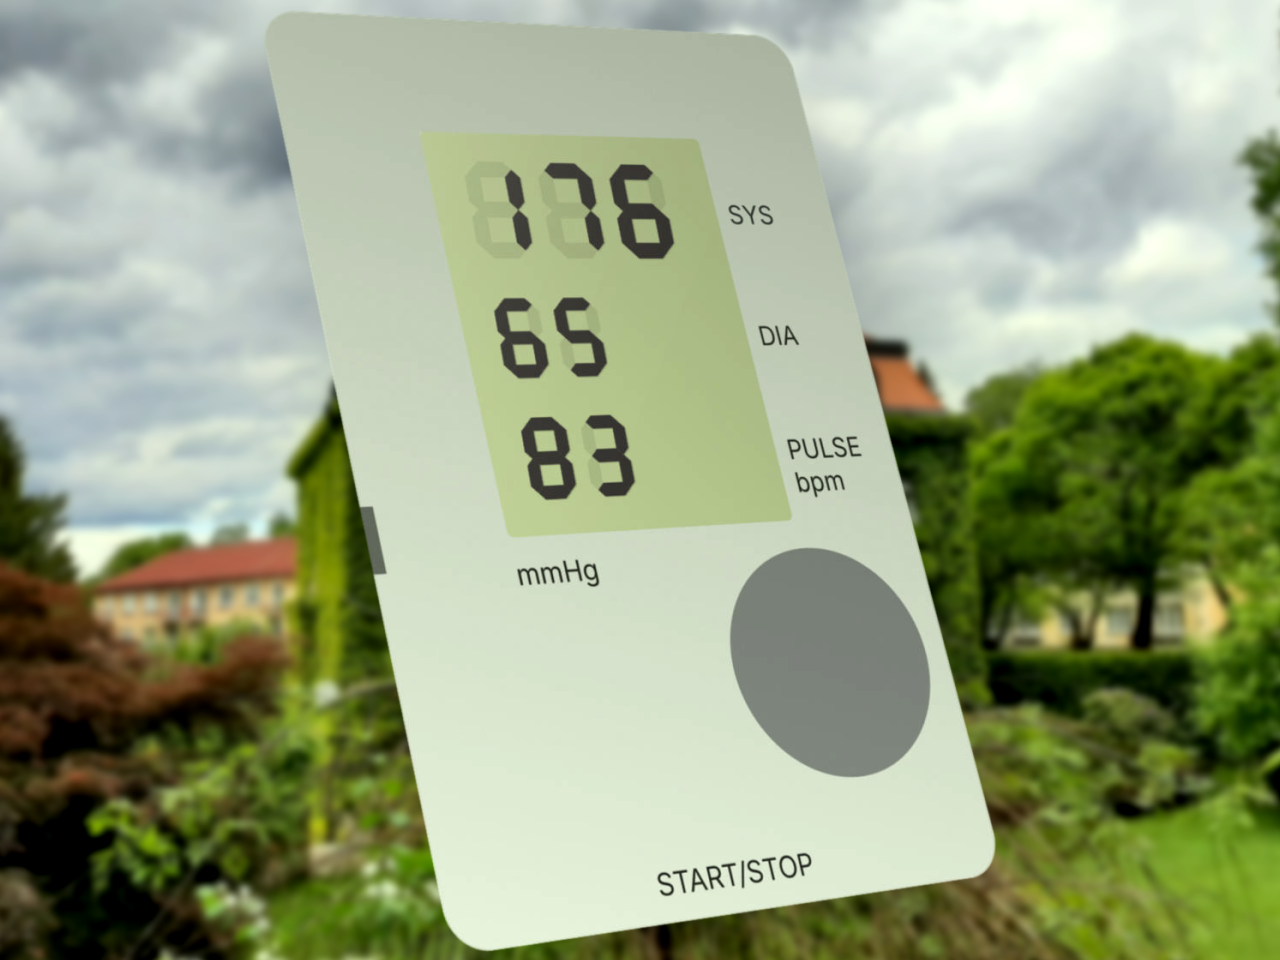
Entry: 83 (bpm)
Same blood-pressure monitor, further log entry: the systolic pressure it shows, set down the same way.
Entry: 176 (mmHg)
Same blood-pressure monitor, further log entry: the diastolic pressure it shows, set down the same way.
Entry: 65 (mmHg)
